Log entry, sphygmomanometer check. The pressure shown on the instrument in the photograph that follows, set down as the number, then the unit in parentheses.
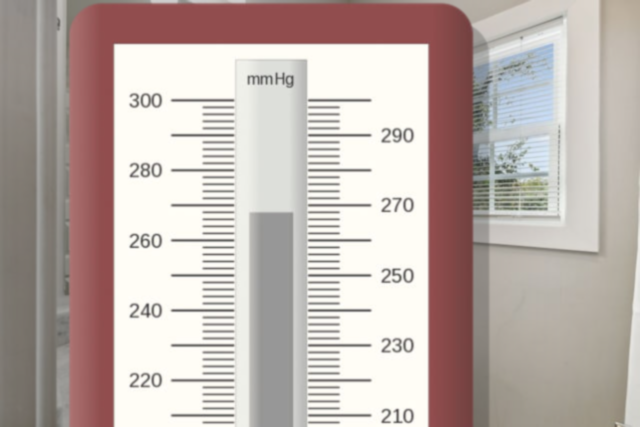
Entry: 268 (mmHg)
